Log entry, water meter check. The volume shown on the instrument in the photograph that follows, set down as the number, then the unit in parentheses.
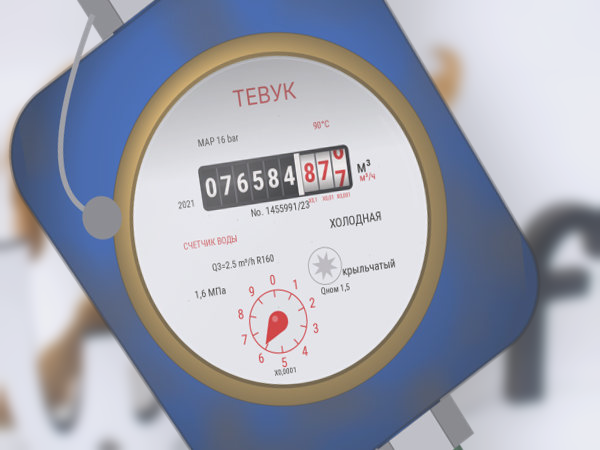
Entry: 76584.8766 (m³)
